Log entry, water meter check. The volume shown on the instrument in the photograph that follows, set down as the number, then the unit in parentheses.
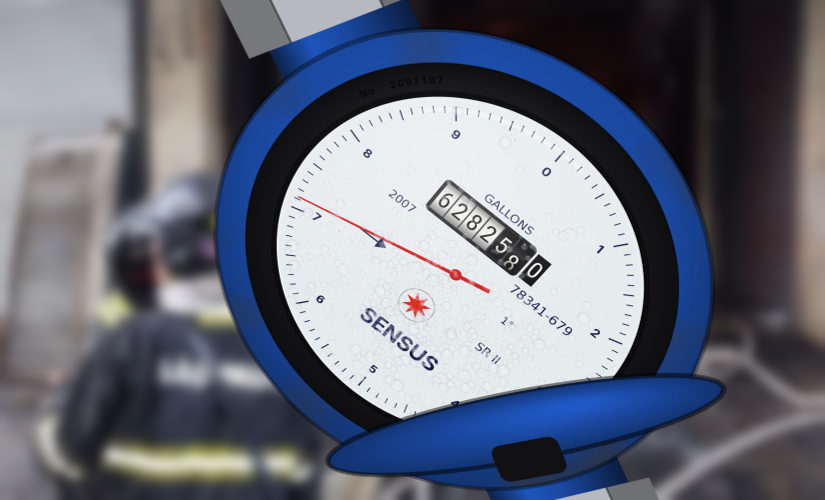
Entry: 6282577.1 (gal)
